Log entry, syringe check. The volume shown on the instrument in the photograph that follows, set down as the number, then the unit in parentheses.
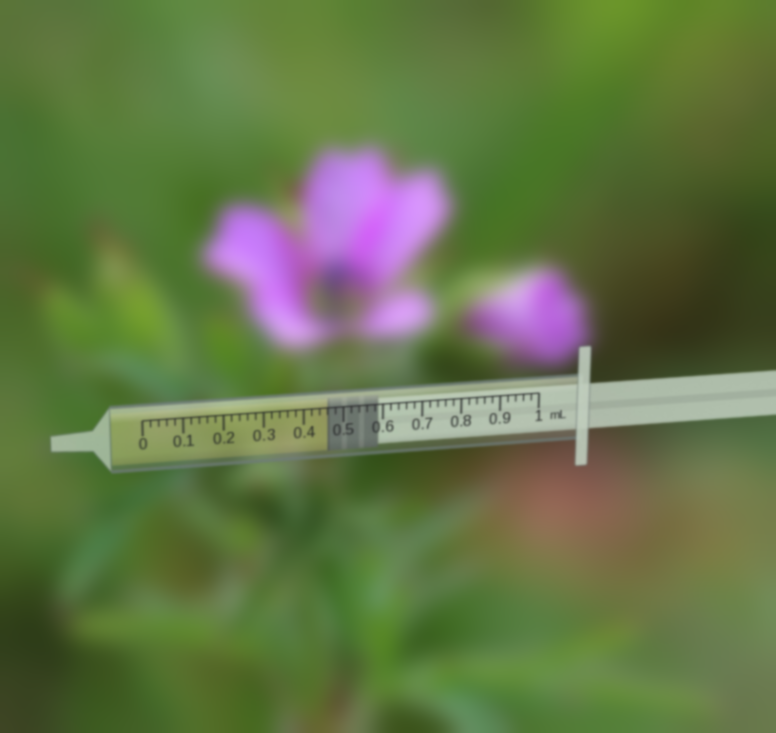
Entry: 0.46 (mL)
